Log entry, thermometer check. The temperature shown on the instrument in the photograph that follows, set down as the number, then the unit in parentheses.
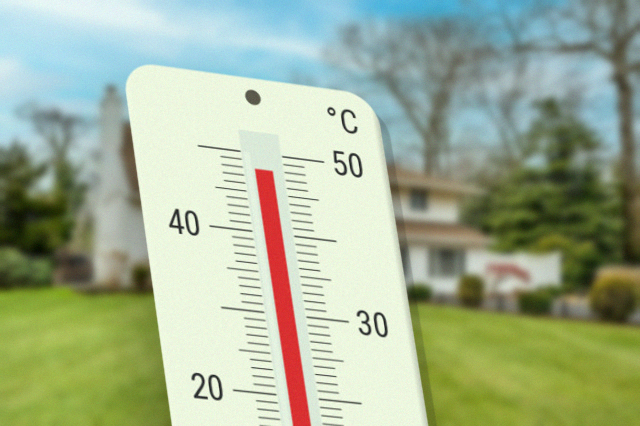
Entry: 48 (°C)
